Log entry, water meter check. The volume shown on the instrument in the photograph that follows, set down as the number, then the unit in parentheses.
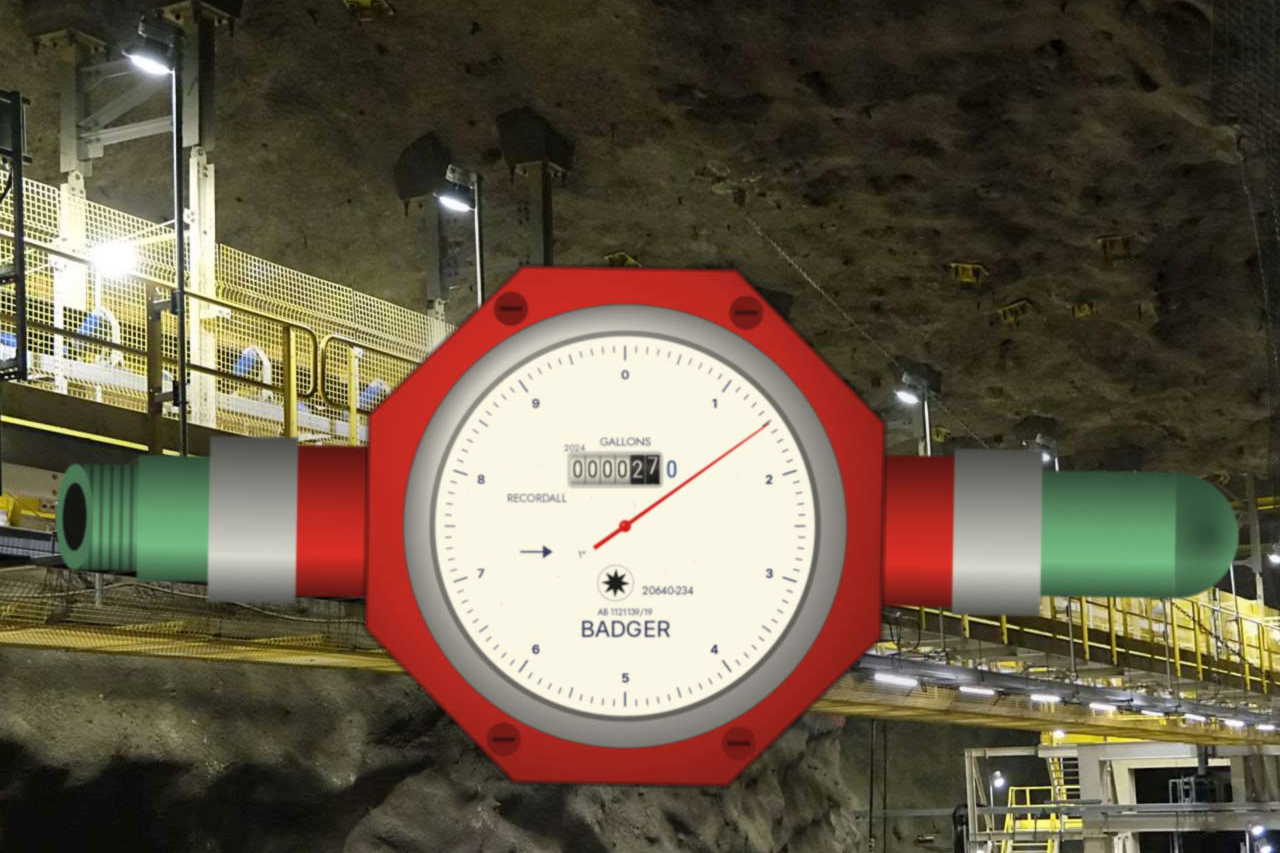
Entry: 271.5 (gal)
